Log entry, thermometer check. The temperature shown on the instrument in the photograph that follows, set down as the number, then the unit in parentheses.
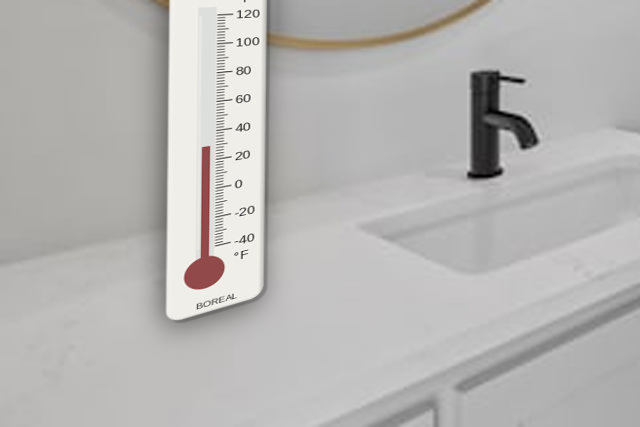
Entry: 30 (°F)
